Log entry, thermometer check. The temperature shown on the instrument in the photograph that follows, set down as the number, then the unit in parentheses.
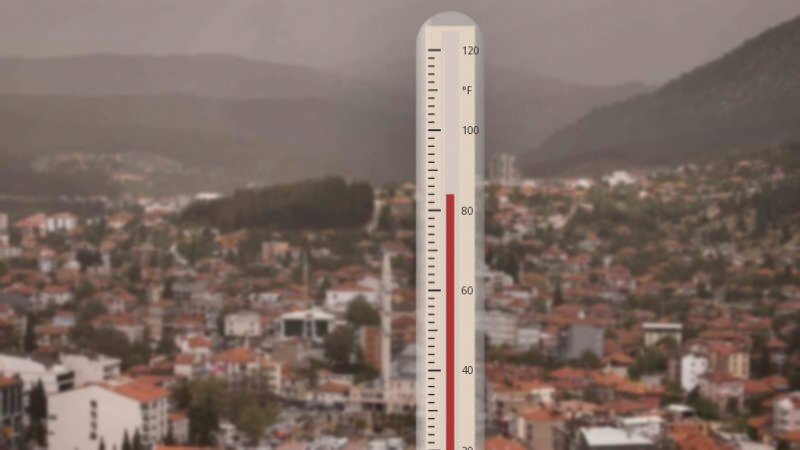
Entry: 84 (°F)
